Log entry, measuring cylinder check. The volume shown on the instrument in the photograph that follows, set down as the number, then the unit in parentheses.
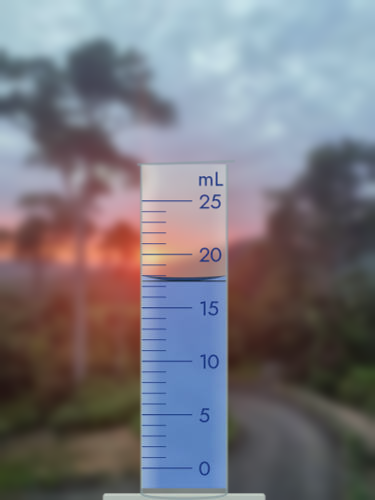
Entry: 17.5 (mL)
